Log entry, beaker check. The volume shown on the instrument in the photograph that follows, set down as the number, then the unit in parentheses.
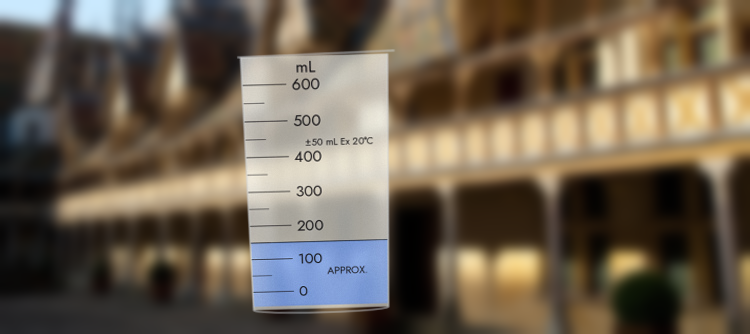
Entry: 150 (mL)
